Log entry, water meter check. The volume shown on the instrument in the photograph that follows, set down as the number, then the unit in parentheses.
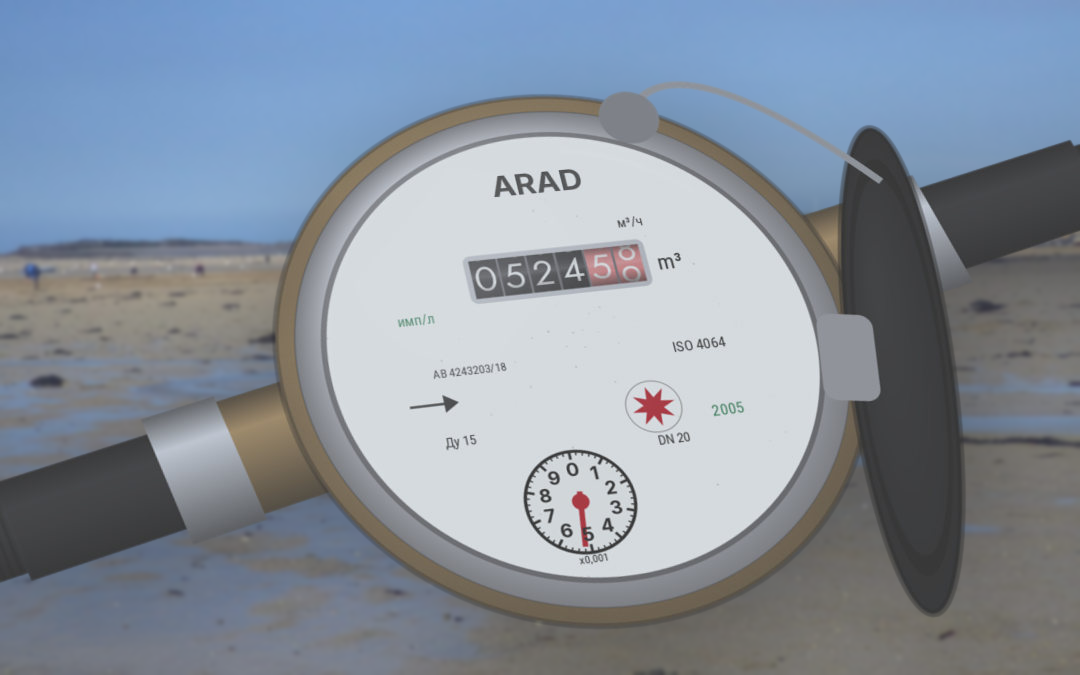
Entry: 524.585 (m³)
